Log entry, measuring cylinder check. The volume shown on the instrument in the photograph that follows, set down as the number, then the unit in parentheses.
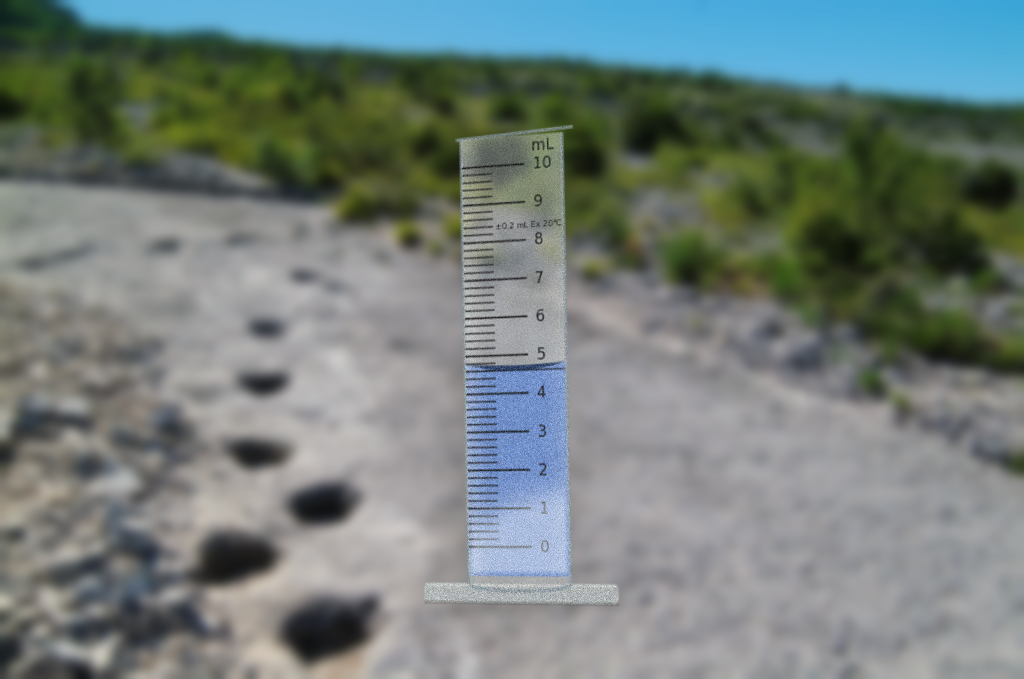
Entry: 4.6 (mL)
